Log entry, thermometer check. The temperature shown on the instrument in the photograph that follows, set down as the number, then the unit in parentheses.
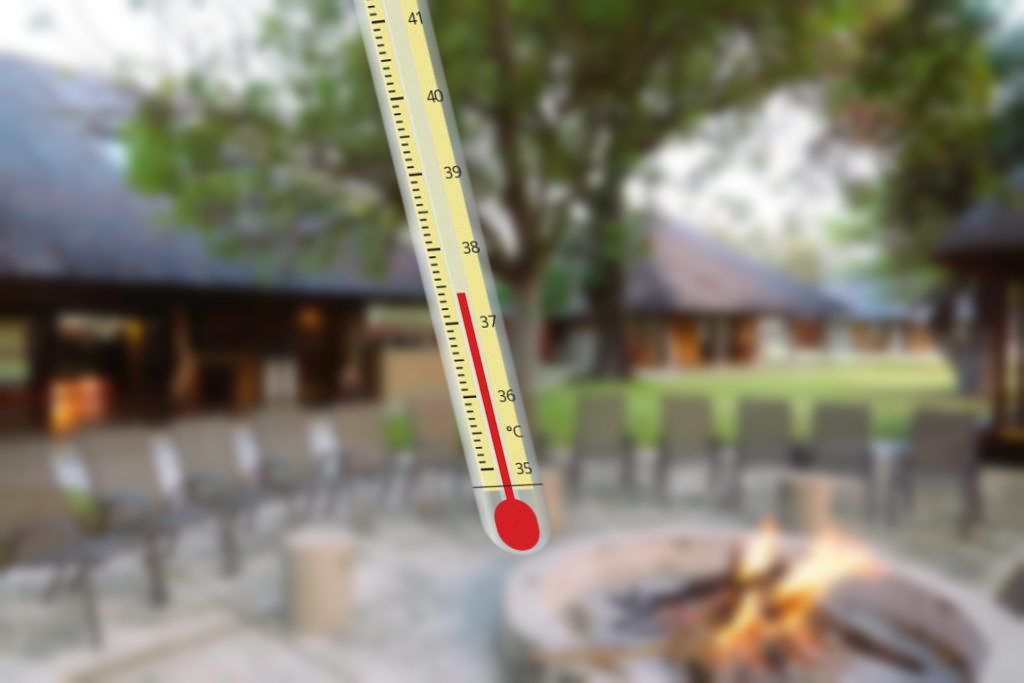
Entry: 37.4 (°C)
